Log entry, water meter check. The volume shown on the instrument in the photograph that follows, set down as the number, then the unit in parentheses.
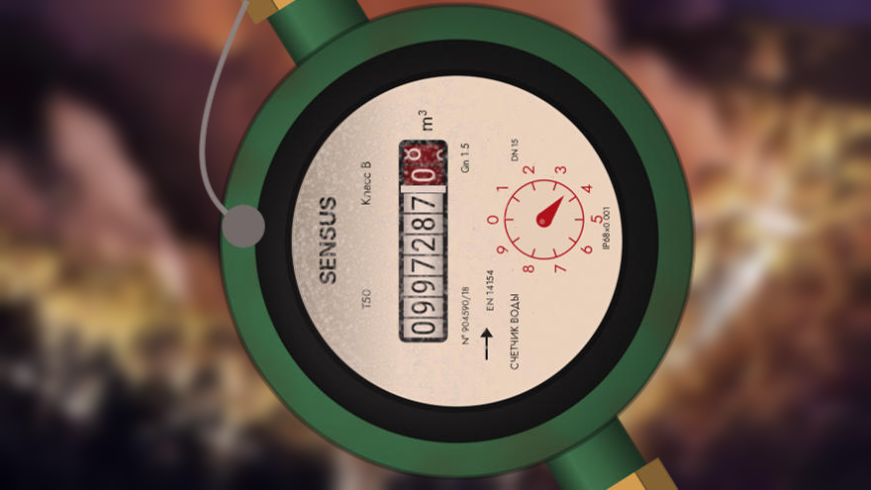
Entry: 997287.083 (m³)
